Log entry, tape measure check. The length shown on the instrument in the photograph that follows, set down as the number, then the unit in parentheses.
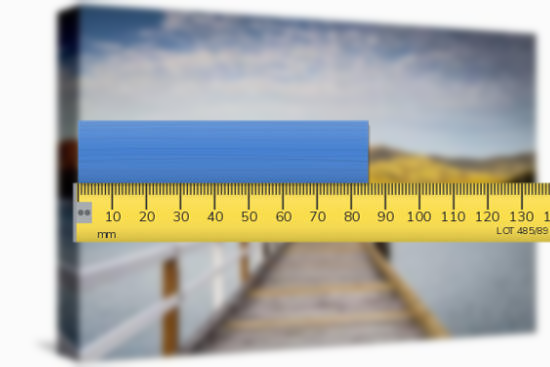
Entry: 85 (mm)
